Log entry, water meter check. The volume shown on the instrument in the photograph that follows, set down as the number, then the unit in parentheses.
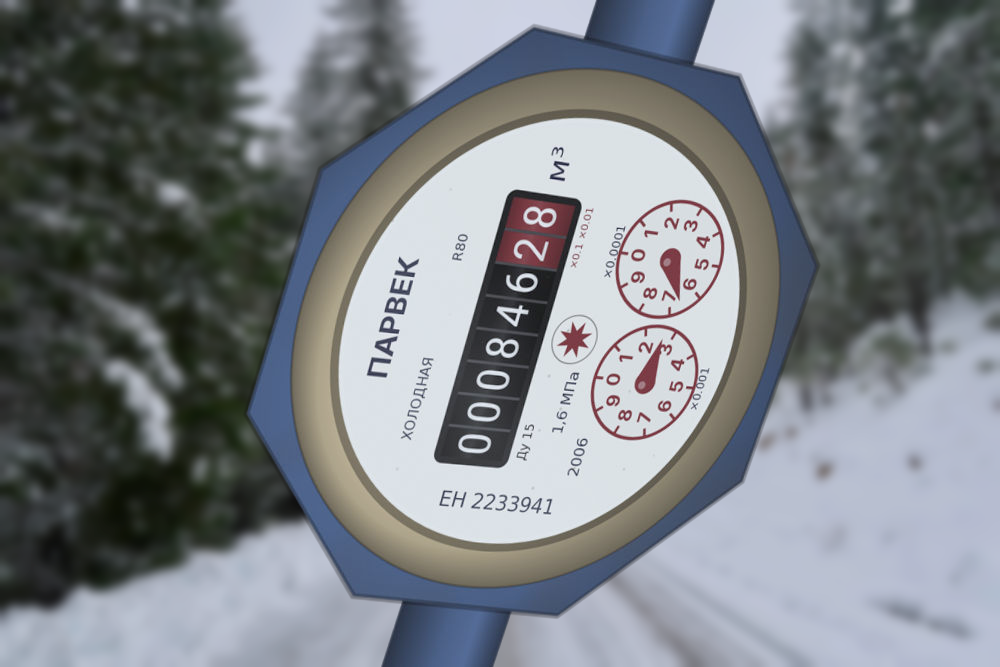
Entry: 846.2826 (m³)
